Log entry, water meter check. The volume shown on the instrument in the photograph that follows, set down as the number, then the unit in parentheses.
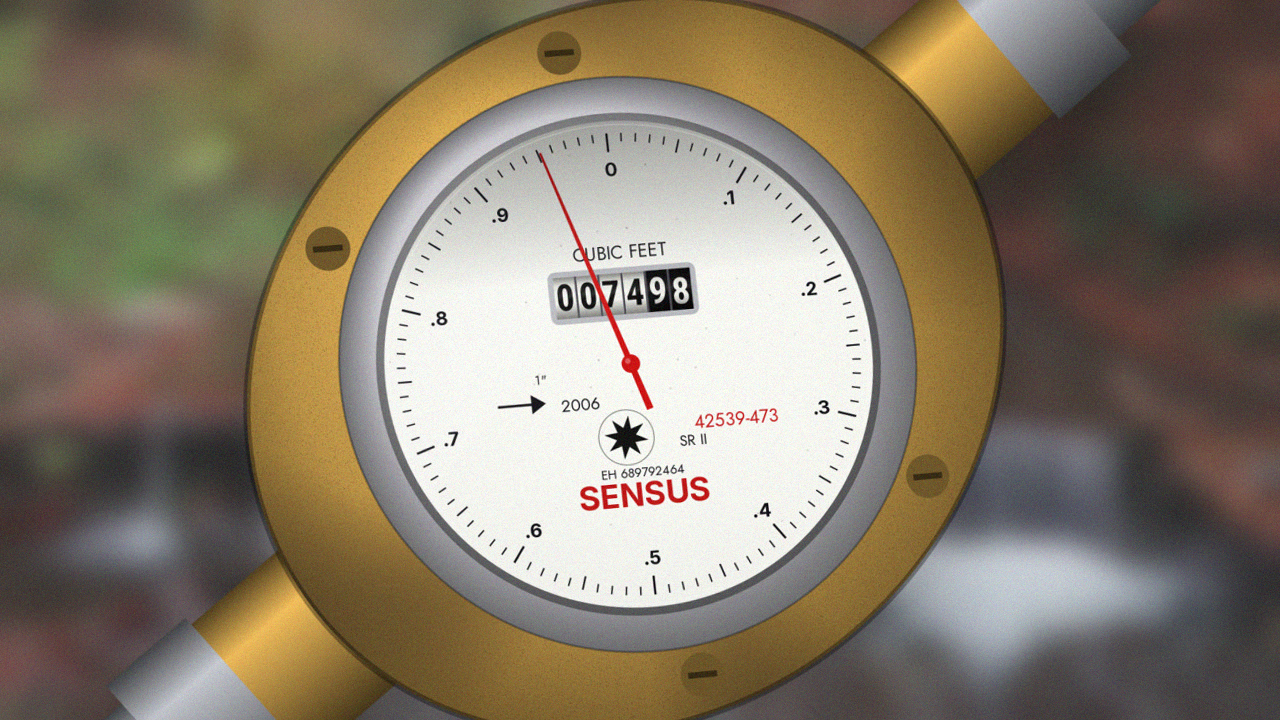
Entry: 7497.95 (ft³)
